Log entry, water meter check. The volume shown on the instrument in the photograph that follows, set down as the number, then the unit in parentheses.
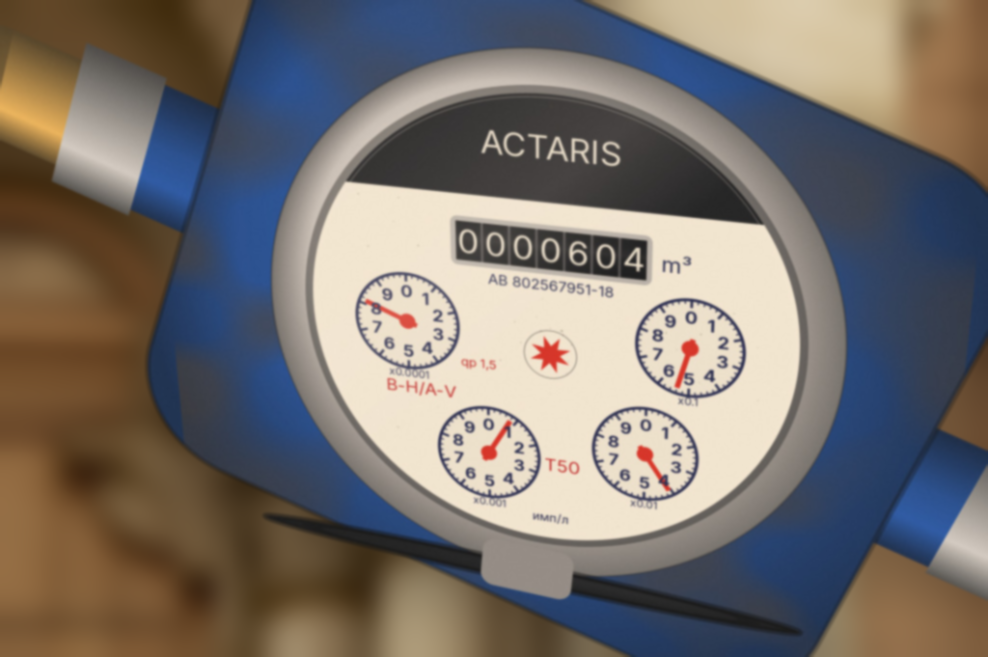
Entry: 604.5408 (m³)
